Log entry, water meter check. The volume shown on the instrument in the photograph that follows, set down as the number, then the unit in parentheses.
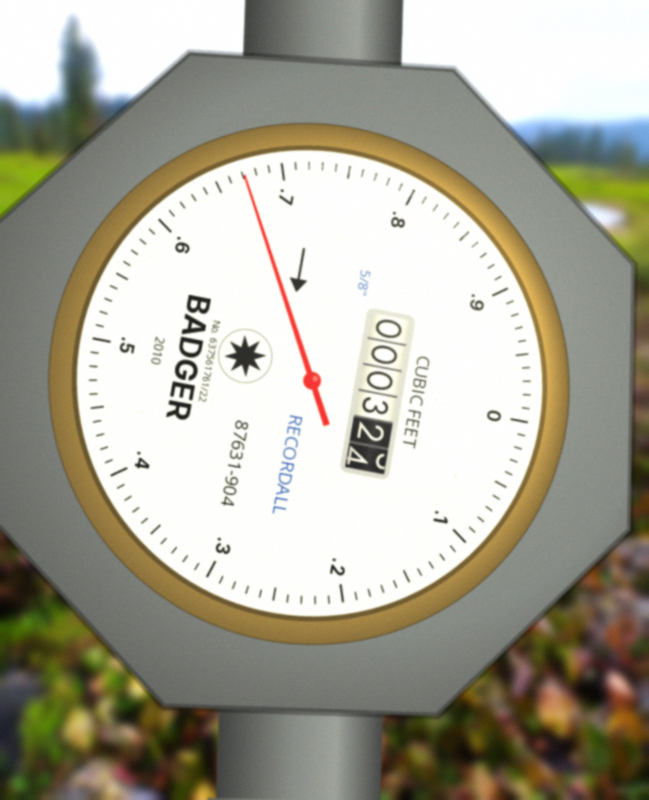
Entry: 323.67 (ft³)
